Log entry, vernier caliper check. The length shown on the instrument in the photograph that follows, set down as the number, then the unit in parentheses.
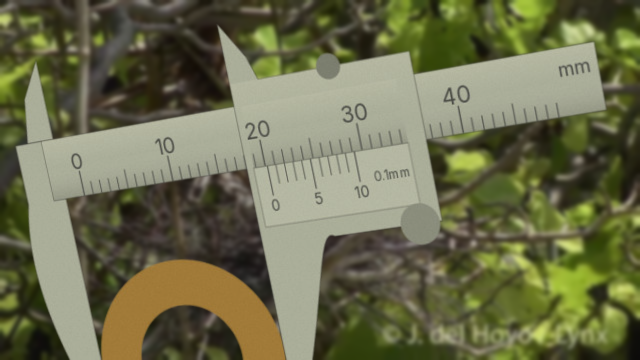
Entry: 20.2 (mm)
